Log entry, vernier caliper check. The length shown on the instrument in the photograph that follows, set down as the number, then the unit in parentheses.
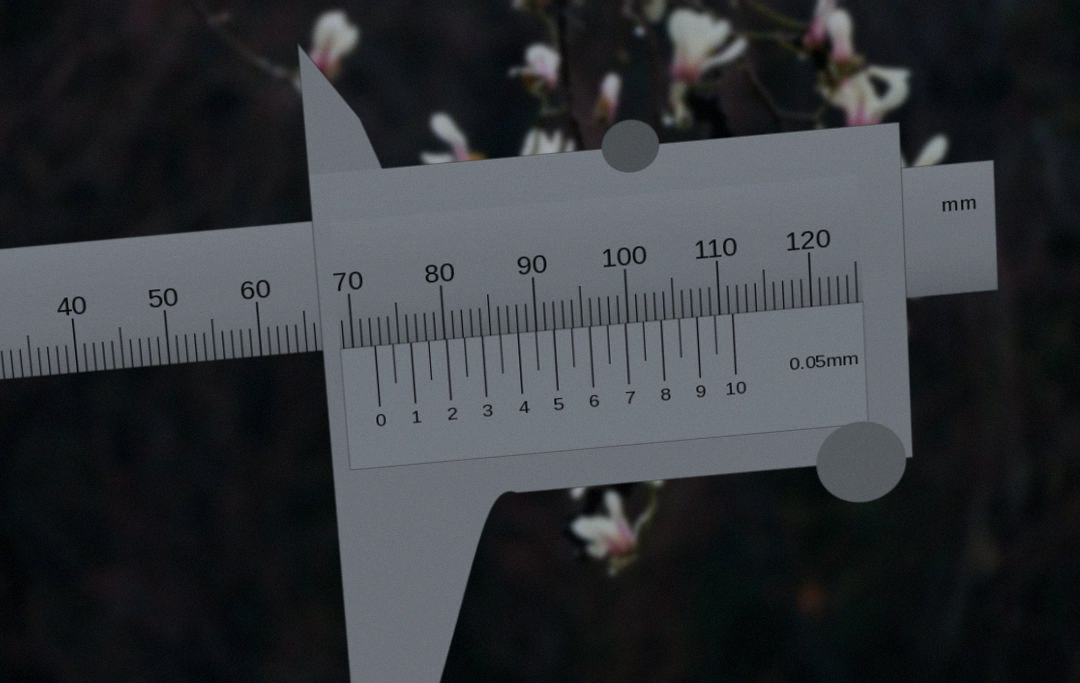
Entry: 72.4 (mm)
